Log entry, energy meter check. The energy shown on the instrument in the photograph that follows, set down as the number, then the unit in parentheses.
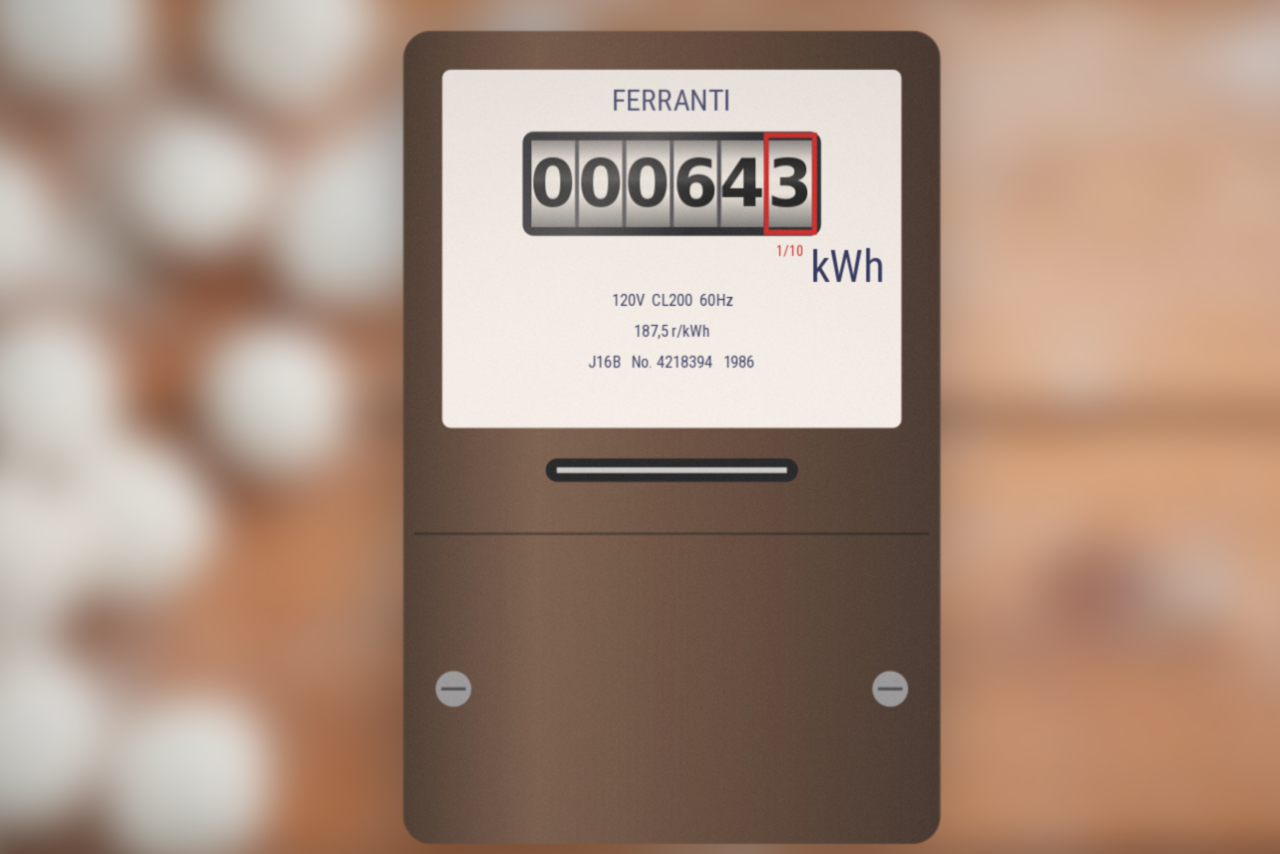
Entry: 64.3 (kWh)
